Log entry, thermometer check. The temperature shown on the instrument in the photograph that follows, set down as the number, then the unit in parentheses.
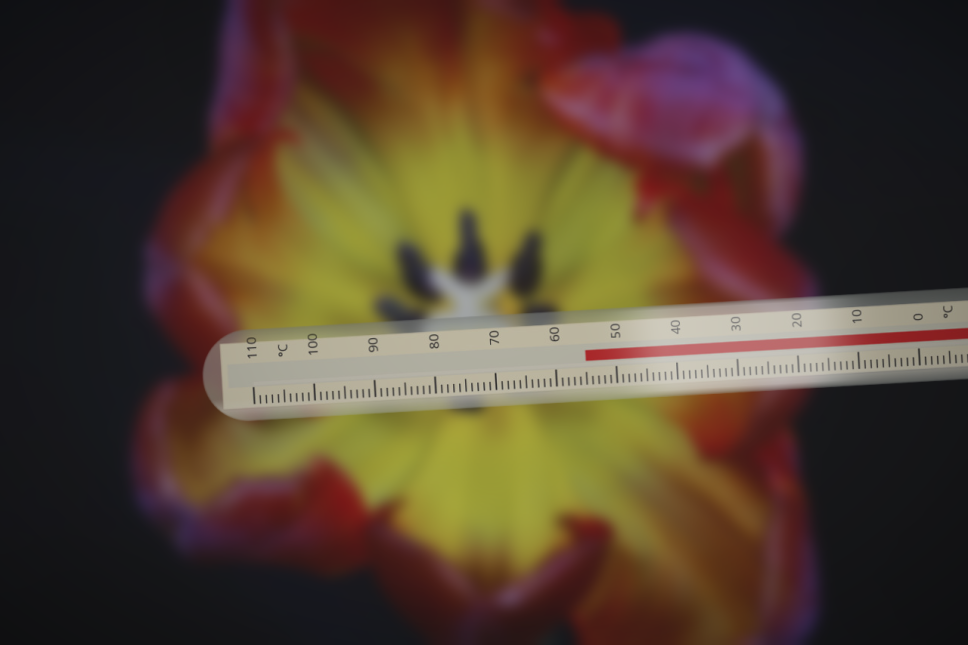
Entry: 55 (°C)
